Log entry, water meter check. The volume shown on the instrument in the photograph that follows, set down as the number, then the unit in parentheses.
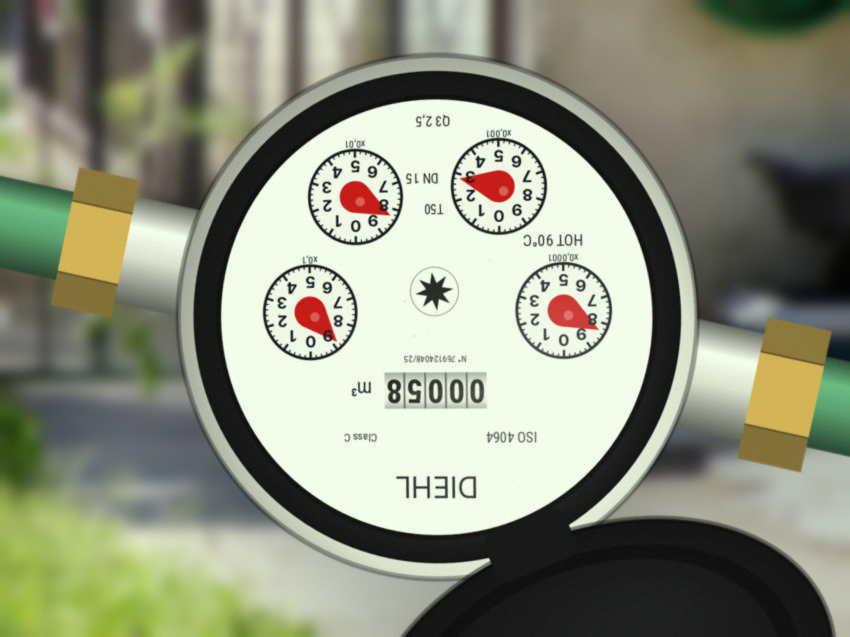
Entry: 58.8828 (m³)
